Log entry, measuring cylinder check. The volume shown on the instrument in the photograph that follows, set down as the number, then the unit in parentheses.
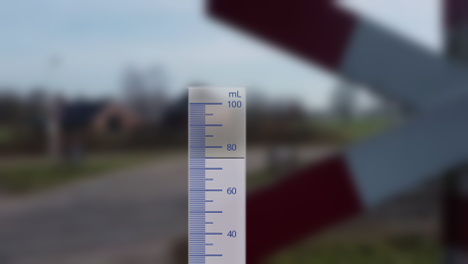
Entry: 75 (mL)
